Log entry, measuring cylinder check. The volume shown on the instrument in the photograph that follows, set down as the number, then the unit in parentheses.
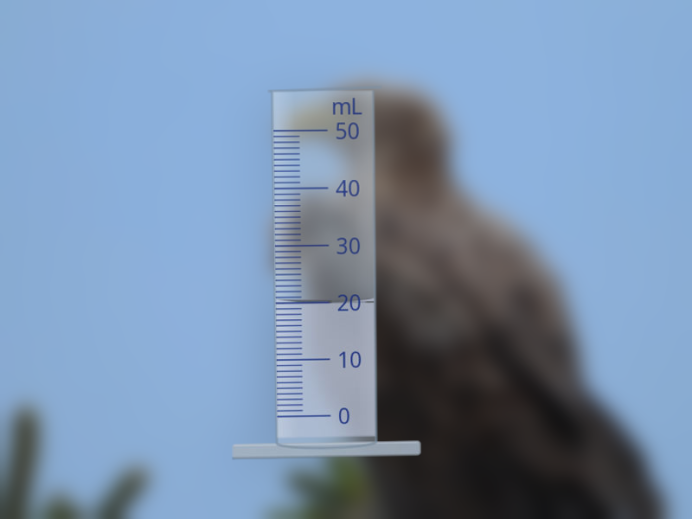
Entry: 20 (mL)
